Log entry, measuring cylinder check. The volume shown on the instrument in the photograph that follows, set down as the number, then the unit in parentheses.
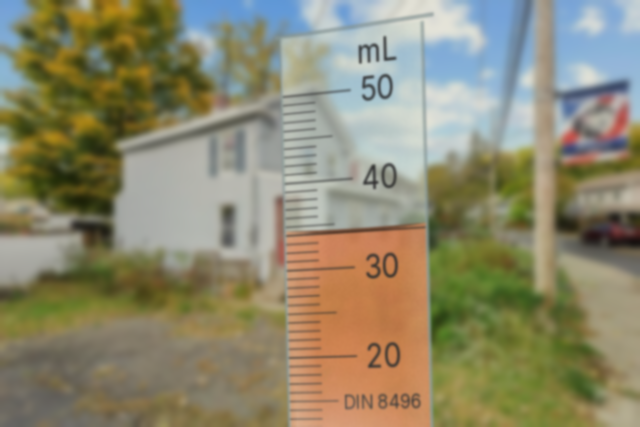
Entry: 34 (mL)
